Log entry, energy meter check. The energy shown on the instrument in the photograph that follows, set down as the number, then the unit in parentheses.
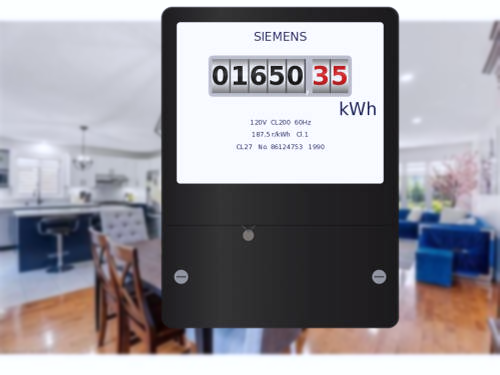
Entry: 1650.35 (kWh)
